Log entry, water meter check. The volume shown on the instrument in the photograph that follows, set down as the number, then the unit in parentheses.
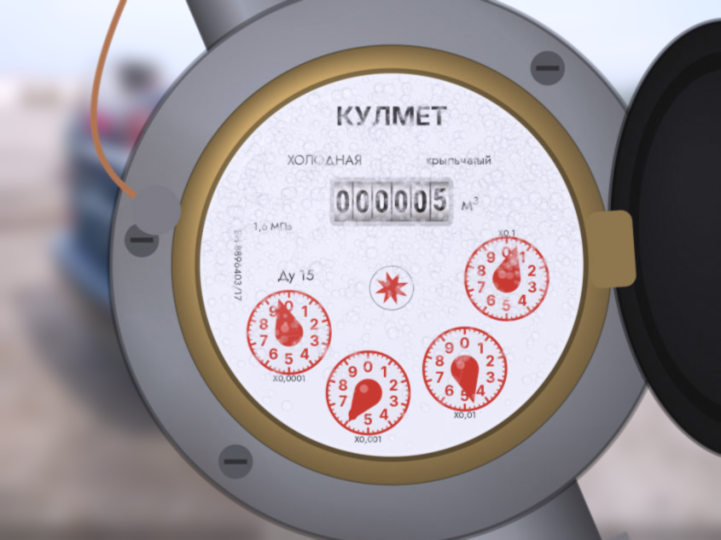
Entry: 5.0459 (m³)
